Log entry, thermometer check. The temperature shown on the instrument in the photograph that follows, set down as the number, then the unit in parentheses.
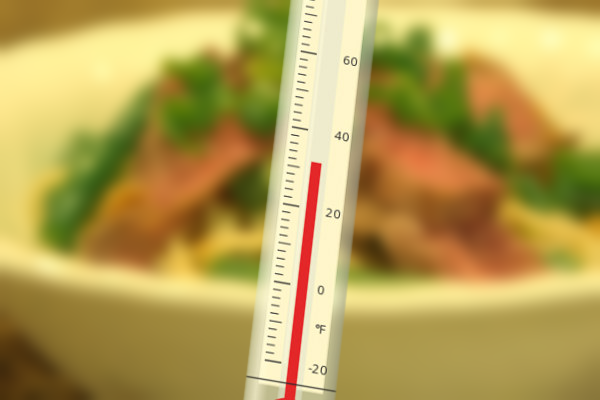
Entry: 32 (°F)
